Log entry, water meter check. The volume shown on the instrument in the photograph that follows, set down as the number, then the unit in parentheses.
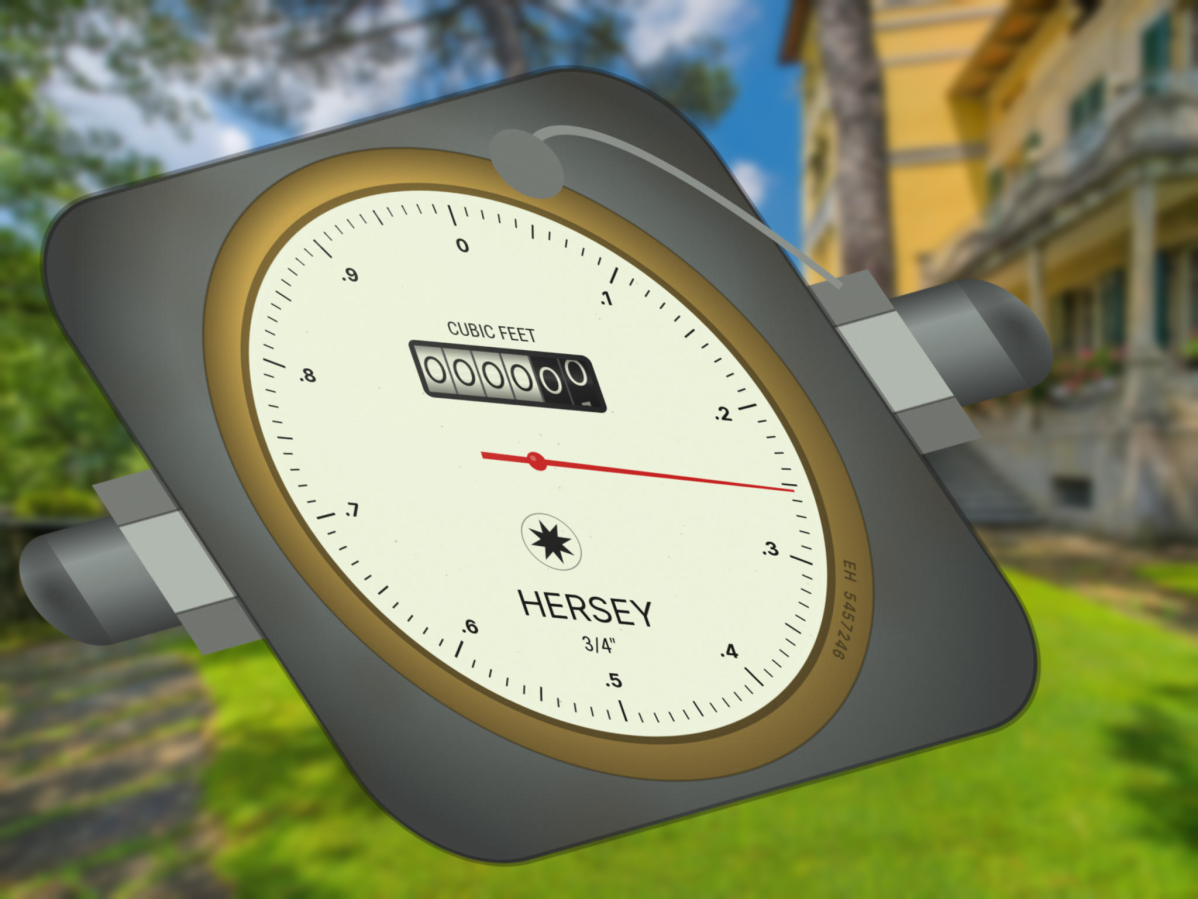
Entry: 0.25 (ft³)
